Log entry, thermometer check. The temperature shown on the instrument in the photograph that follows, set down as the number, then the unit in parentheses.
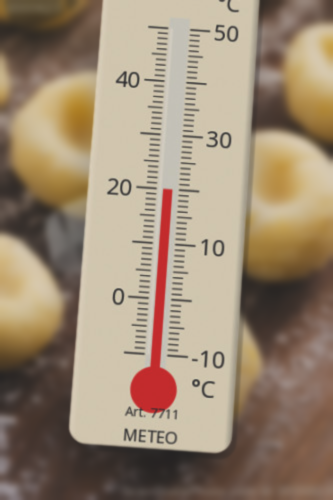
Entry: 20 (°C)
